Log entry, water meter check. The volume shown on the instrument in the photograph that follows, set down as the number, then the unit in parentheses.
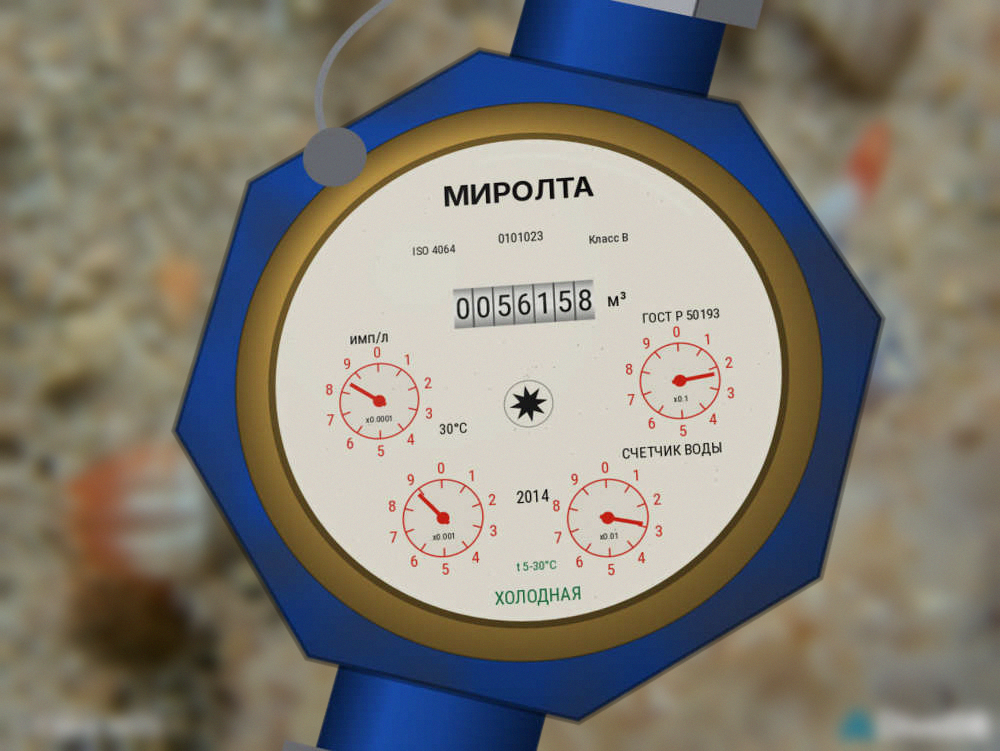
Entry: 56158.2288 (m³)
